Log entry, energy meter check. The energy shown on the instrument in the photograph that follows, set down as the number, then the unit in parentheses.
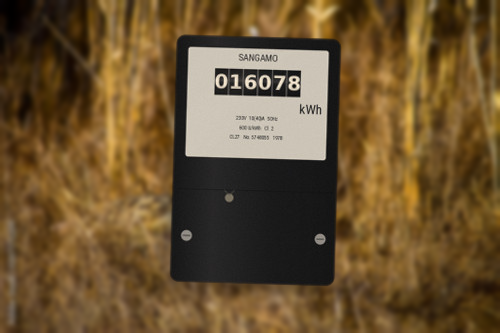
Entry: 16078 (kWh)
